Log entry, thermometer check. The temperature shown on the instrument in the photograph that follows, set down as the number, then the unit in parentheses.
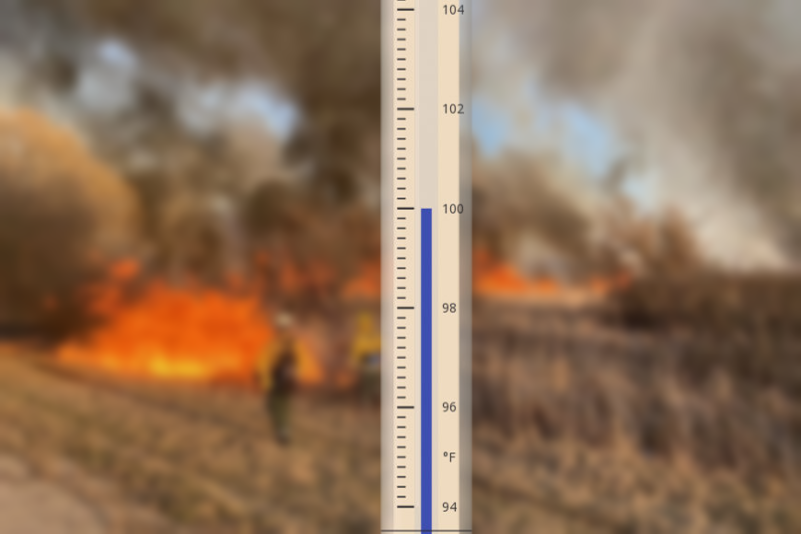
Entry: 100 (°F)
